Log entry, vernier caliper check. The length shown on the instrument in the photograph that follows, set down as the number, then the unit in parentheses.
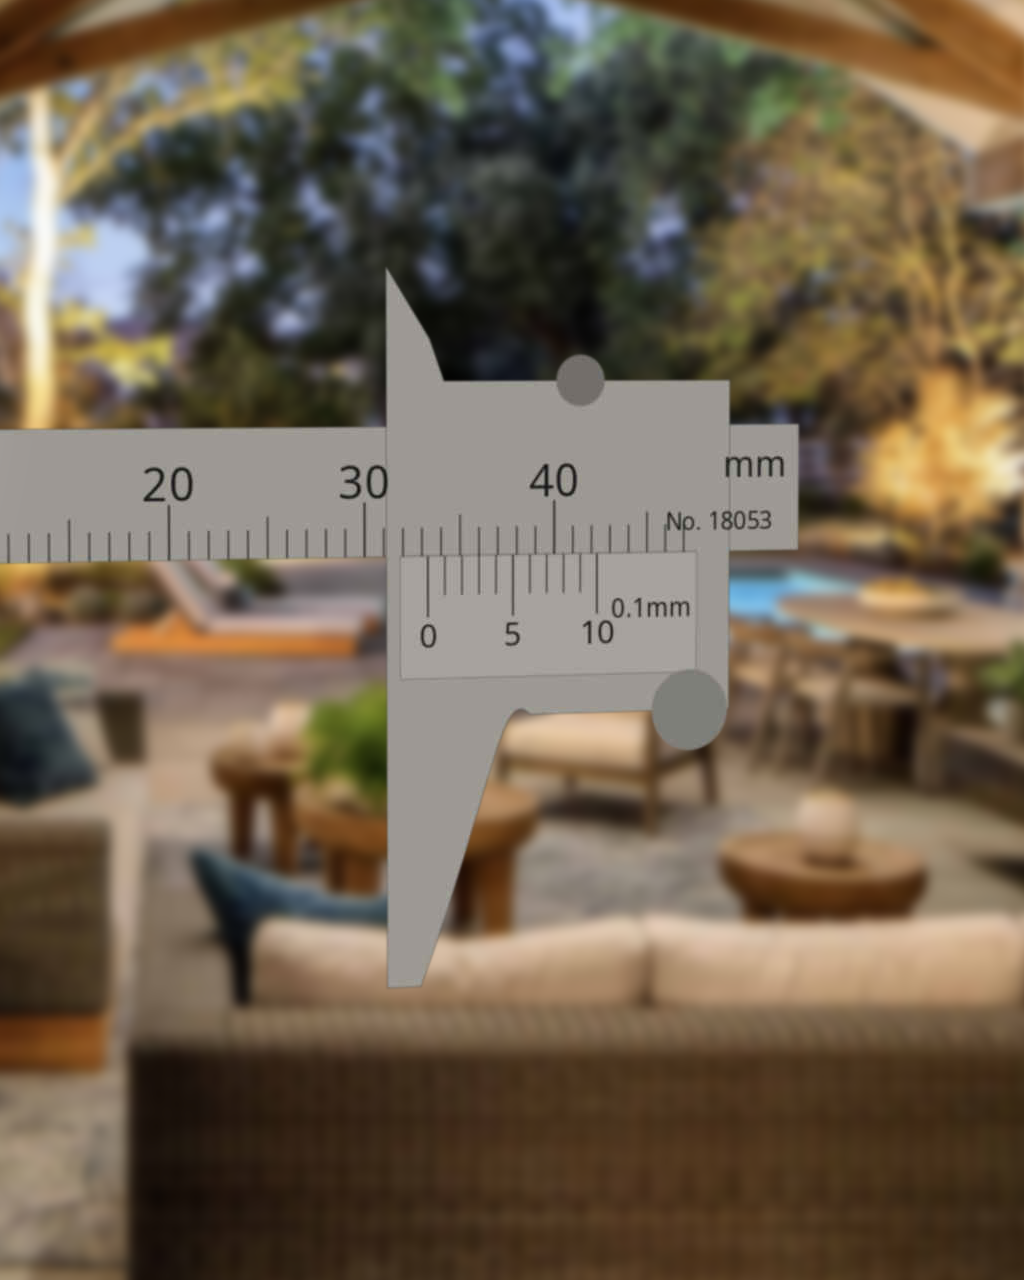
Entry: 33.3 (mm)
